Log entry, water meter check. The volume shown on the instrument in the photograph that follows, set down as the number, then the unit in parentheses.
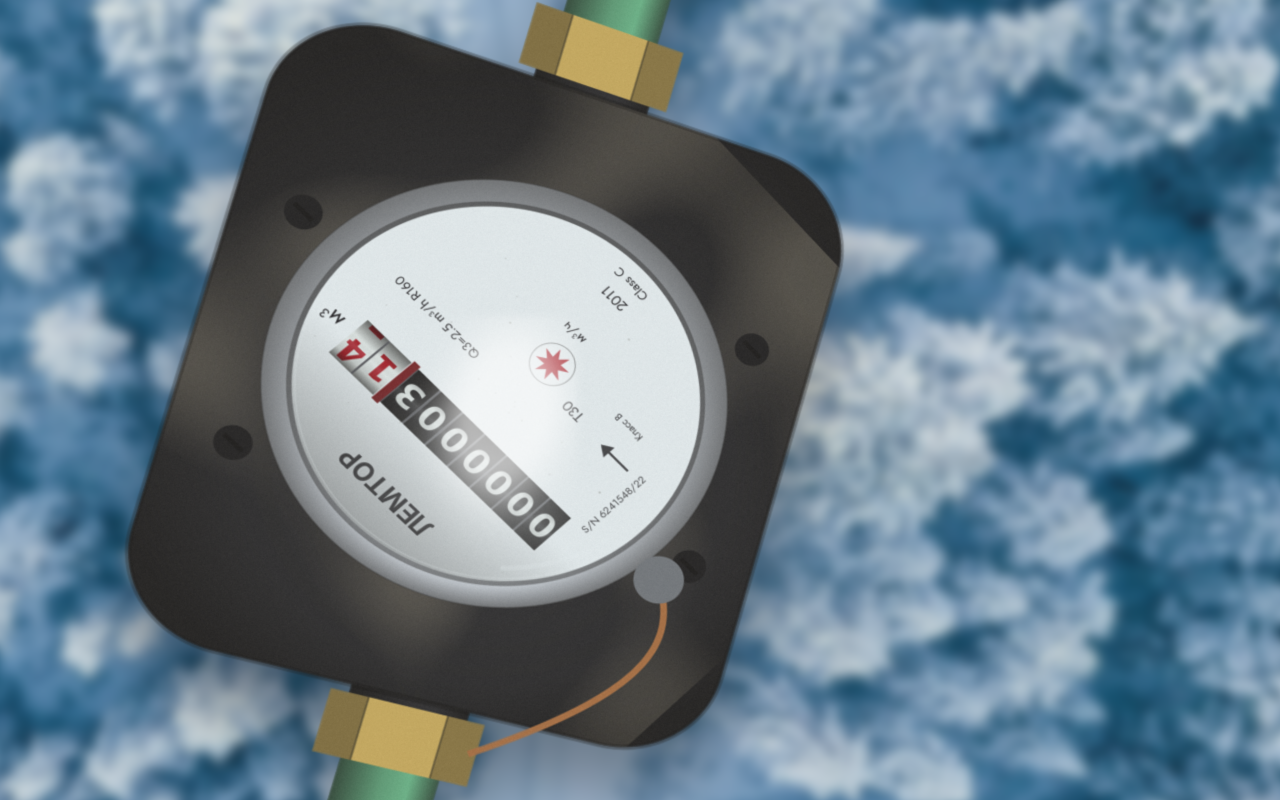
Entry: 3.14 (m³)
